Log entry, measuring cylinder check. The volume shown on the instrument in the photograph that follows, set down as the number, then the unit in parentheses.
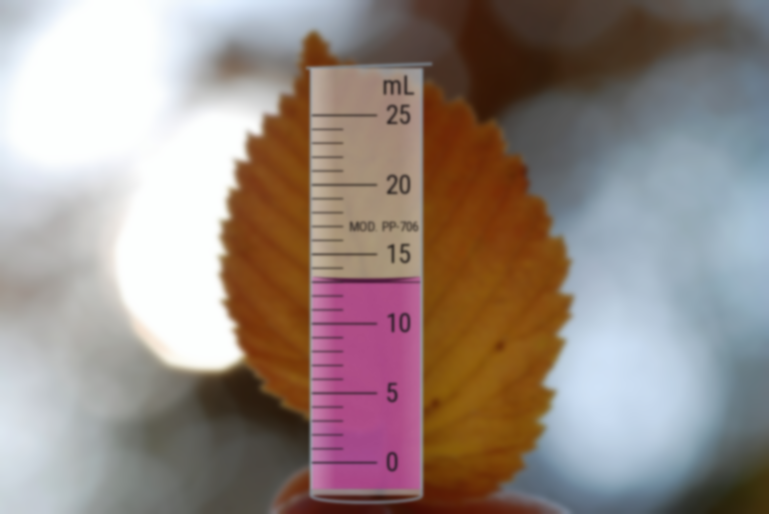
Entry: 13 (mL)
